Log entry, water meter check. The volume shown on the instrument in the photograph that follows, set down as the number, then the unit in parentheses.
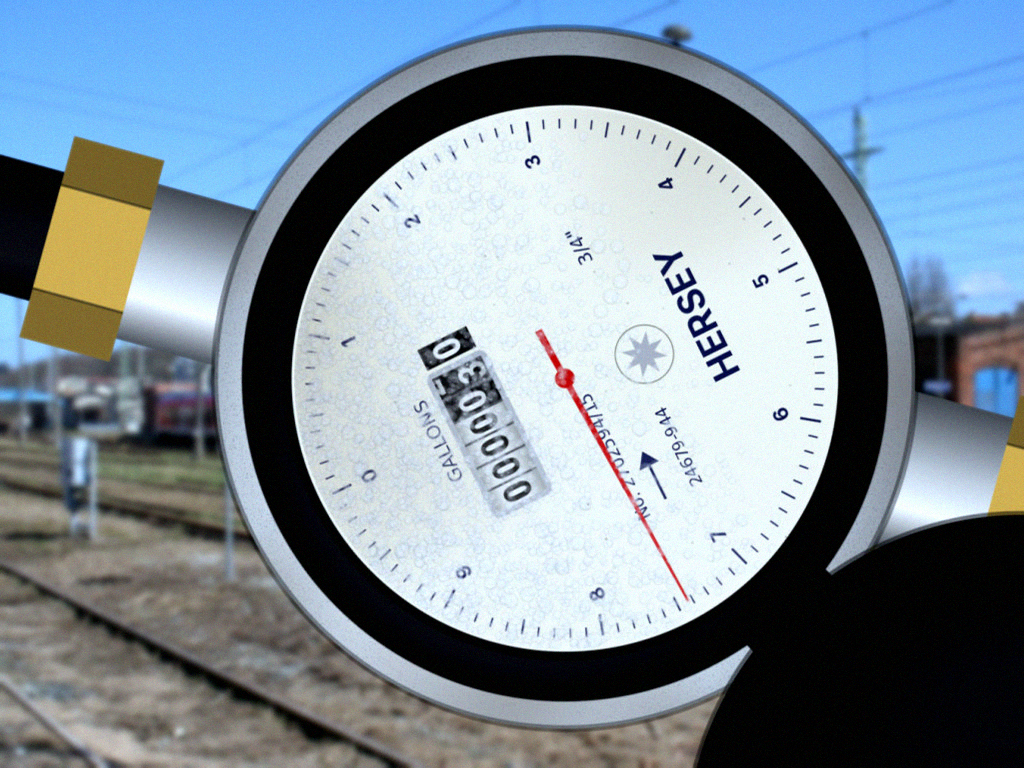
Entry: 27.4 (gal)
